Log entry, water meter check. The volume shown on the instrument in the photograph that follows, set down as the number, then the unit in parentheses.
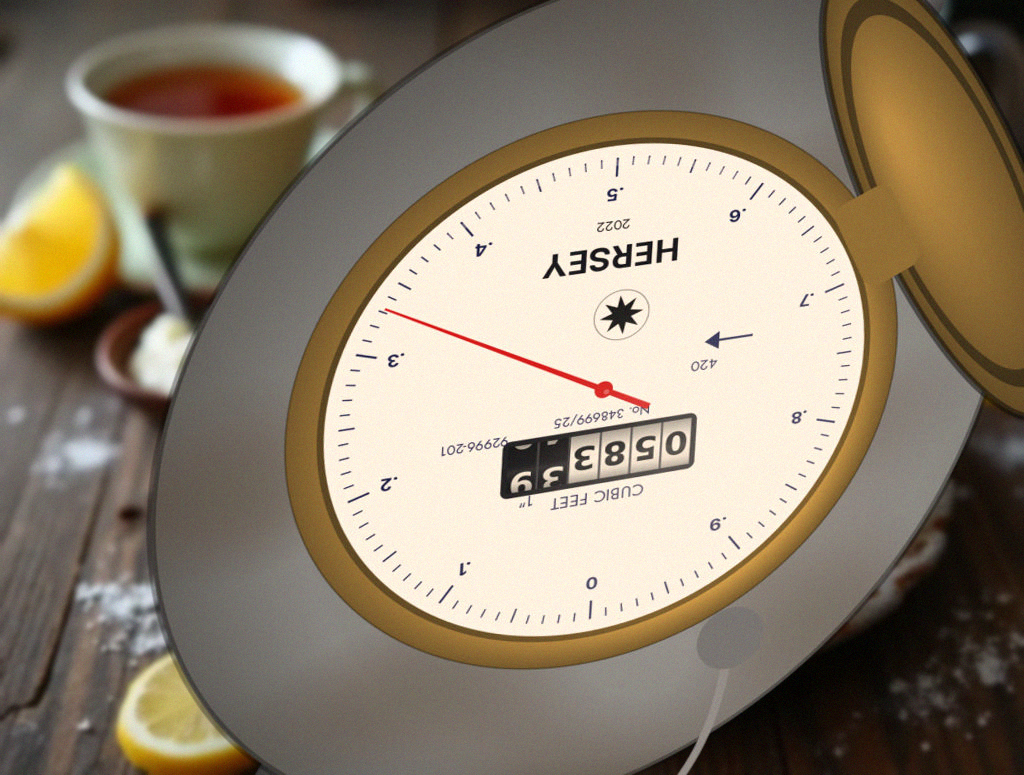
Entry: 58339.33 (ft³)
